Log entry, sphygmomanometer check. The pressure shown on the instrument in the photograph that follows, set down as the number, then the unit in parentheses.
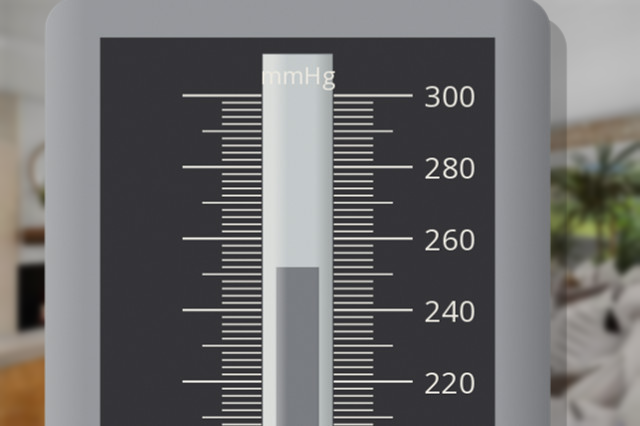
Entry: 252 (mmHg)
